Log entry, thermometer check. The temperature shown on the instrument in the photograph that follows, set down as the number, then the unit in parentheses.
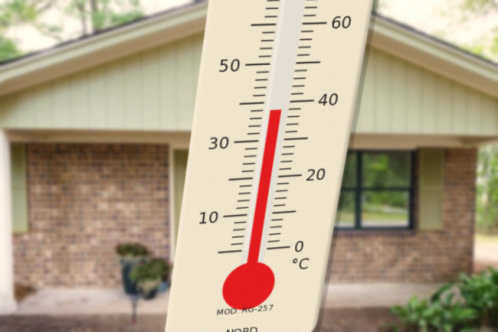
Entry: 38 (°C)
